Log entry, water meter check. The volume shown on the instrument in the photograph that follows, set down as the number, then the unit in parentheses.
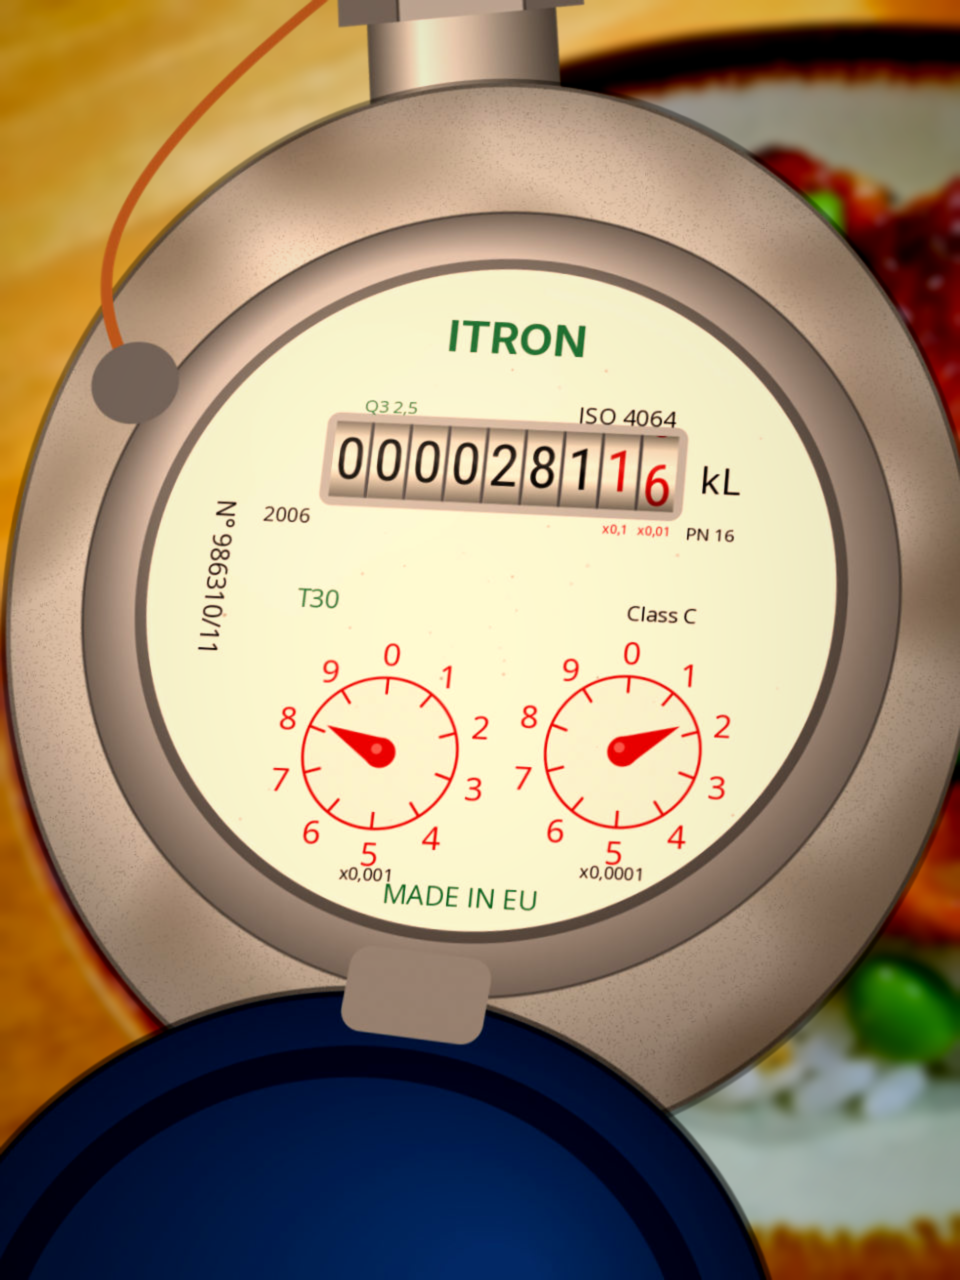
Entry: 281.1581 (kL)
